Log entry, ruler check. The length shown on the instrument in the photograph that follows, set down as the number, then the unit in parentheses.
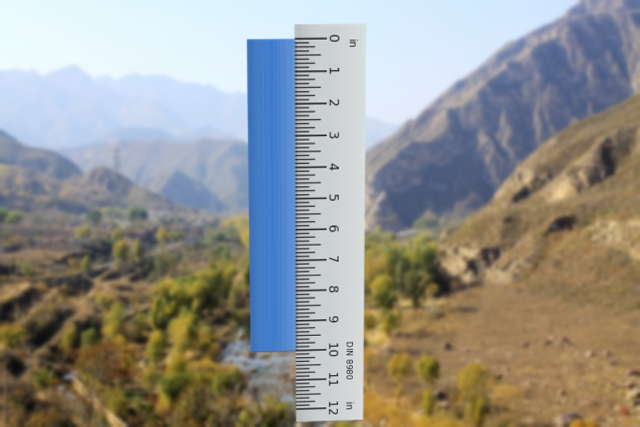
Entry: 10 (in)
